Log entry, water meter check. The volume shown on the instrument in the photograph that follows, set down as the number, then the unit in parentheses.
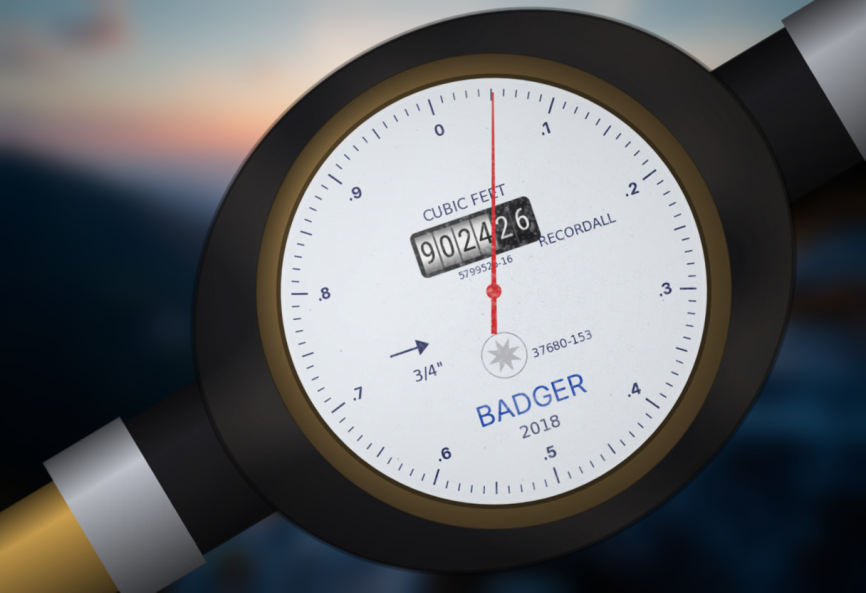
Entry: 902426.05 (ft³)
